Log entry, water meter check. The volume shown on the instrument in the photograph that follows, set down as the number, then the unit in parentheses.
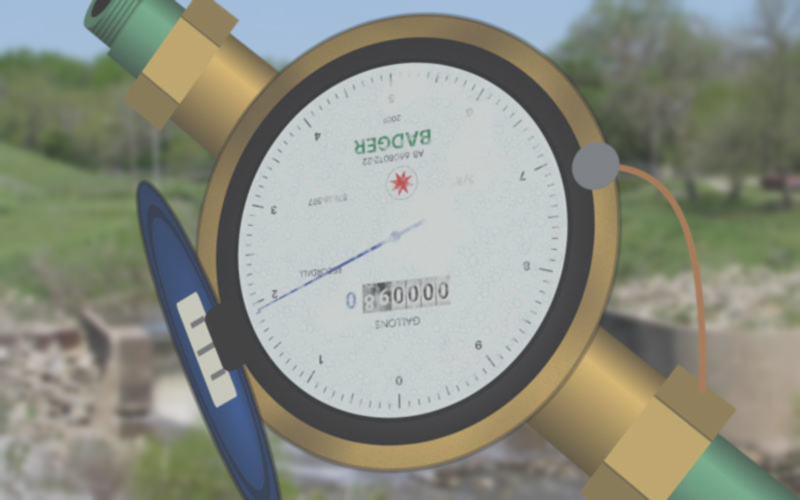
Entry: 981.9 (gal)
